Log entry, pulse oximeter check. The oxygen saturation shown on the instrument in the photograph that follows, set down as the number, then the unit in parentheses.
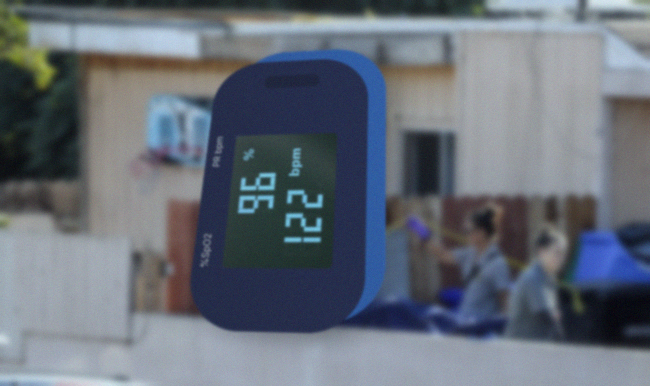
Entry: 96 (%)
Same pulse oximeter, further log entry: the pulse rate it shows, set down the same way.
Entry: 122 (bpm)
